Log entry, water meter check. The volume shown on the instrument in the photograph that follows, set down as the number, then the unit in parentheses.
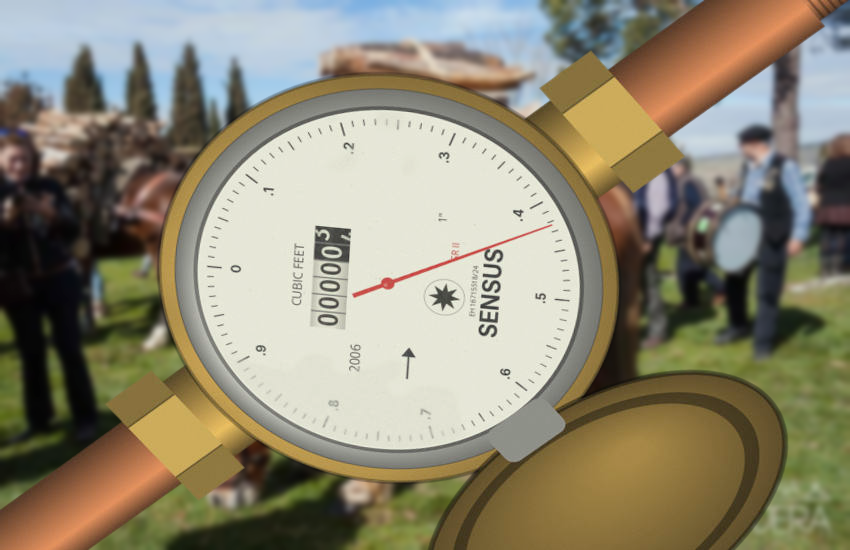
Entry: 3.42 (ft³)
